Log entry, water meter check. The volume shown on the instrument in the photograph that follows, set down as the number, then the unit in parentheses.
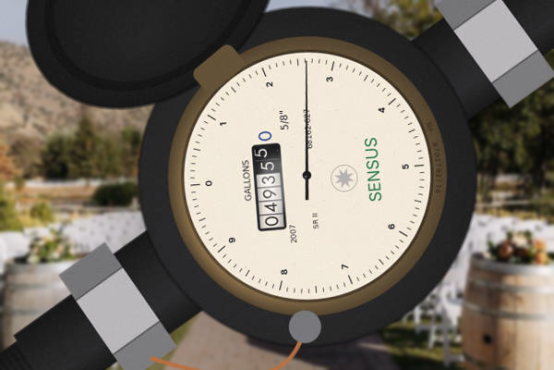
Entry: 493552.6 (gal)
